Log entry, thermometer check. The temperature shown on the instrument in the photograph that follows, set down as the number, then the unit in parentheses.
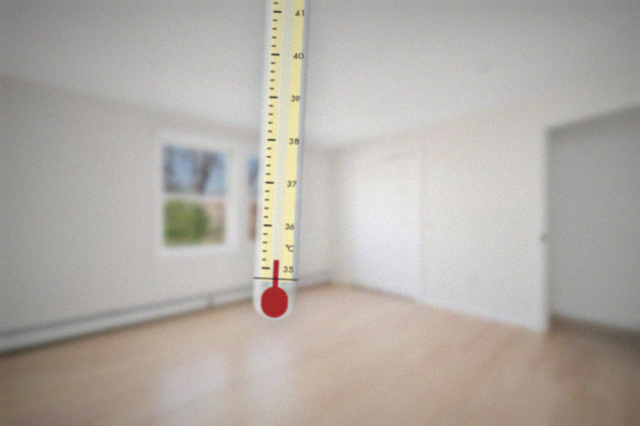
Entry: 35.2 (°C)
